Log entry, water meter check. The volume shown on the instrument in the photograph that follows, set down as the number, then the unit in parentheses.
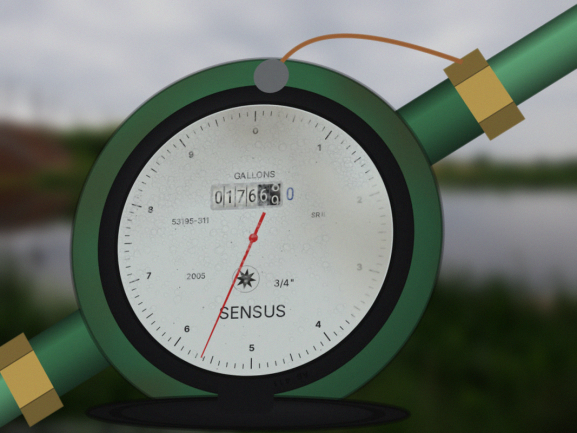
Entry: 176685.6 (gal)
